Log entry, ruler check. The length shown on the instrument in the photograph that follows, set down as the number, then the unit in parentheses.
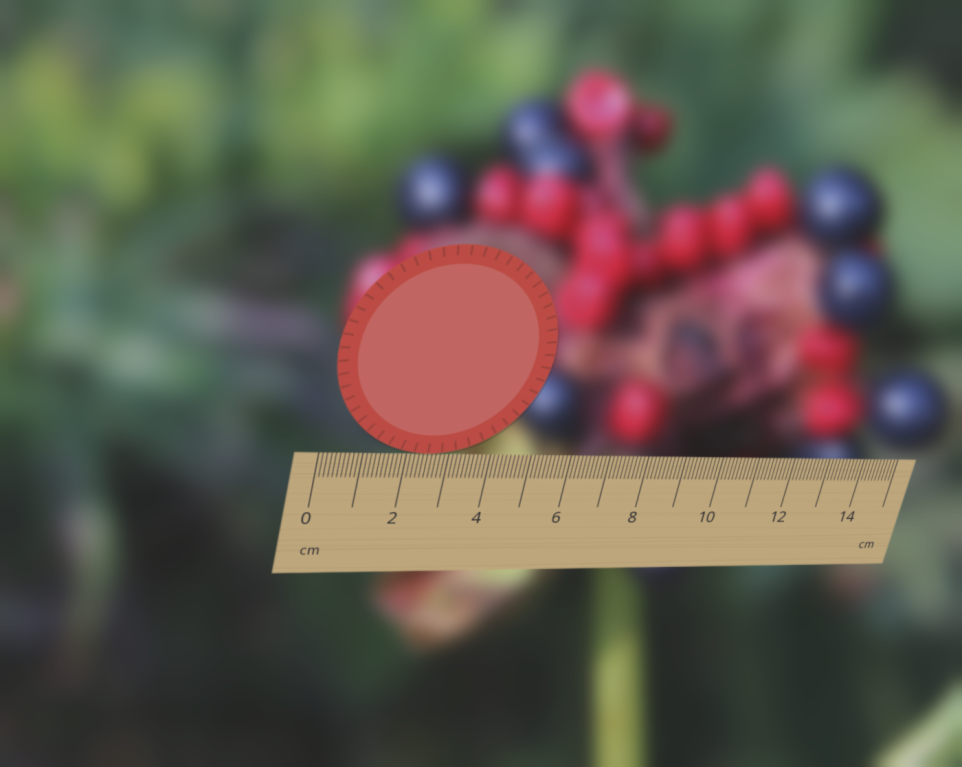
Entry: 5 (cm)
